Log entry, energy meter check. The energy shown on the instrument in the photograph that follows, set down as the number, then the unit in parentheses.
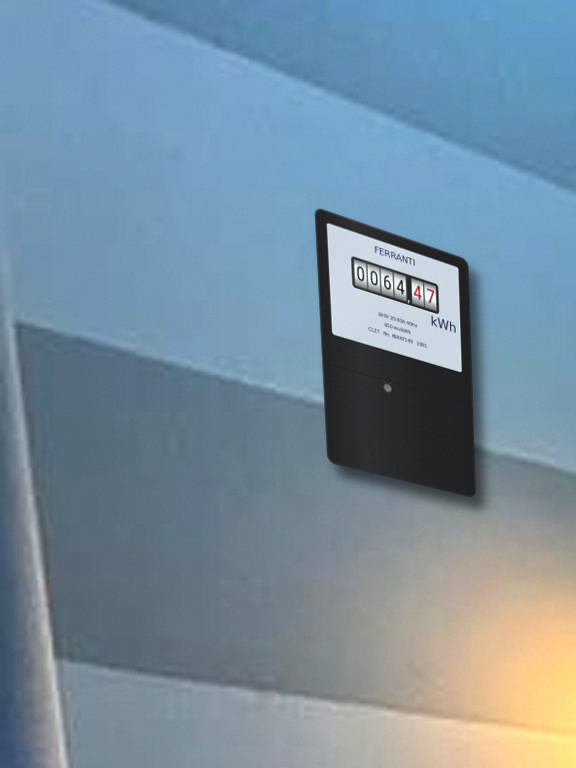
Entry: 64.47 (kWh)
